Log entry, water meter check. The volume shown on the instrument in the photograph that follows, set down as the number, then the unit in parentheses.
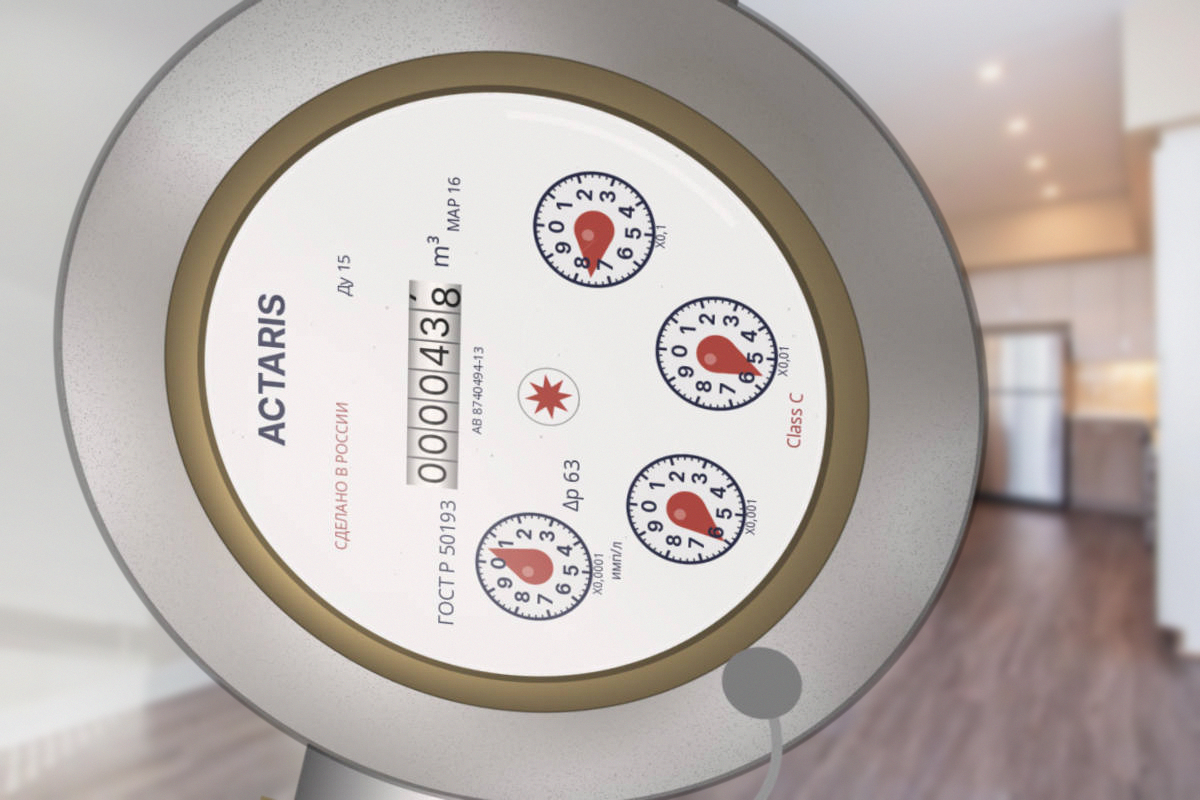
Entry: 437.7560 (m³)
